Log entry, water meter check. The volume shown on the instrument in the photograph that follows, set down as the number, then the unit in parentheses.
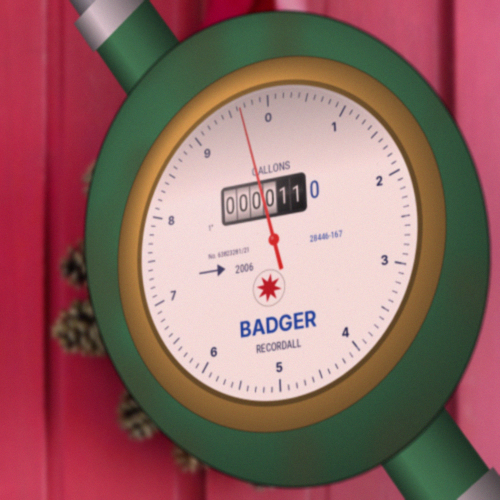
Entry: 109.6 (gal)
